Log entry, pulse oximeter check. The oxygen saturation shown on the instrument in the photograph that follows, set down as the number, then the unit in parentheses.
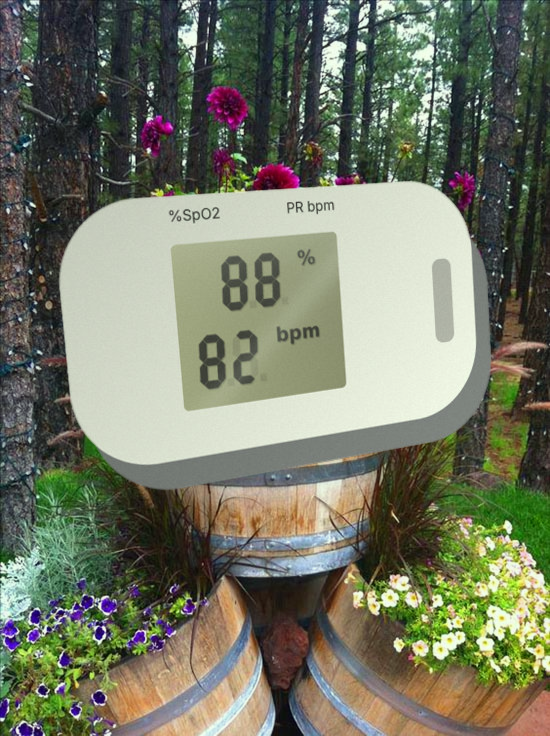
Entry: 88 (%)
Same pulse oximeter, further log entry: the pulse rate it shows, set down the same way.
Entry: 82 (bpm)
